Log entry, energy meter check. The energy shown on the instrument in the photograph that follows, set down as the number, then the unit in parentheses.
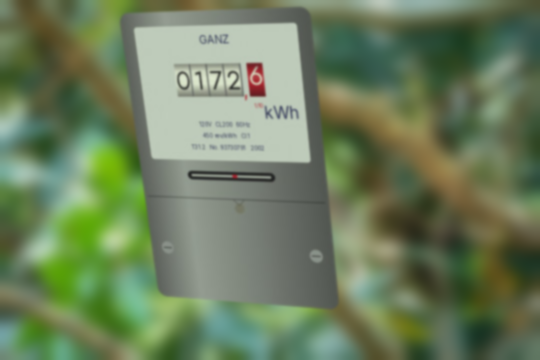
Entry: 172.6 (kWh)
